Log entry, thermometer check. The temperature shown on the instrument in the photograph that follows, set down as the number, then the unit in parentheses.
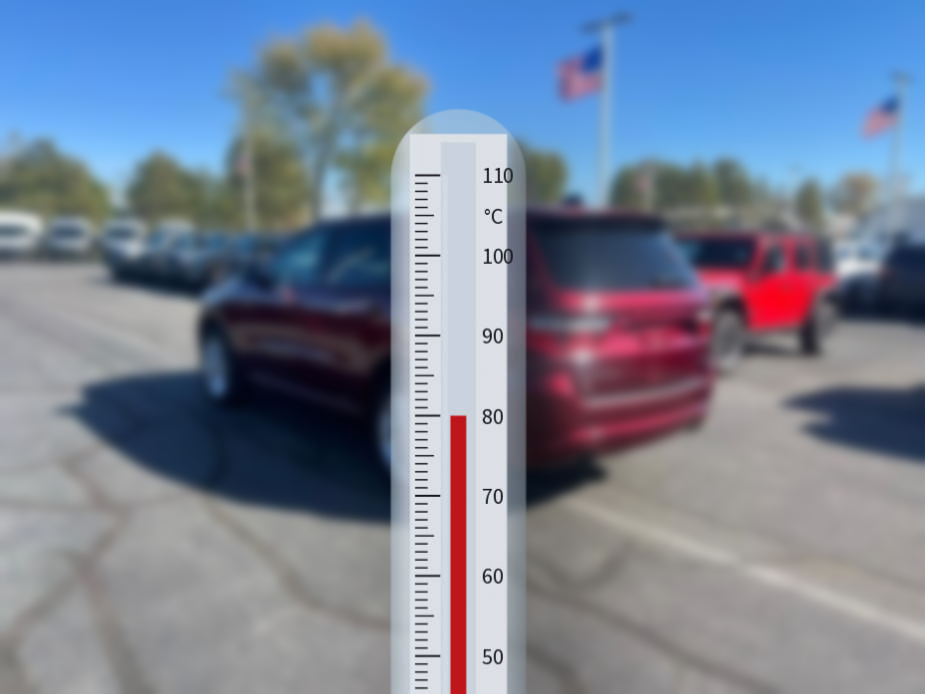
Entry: 80 (°C)
